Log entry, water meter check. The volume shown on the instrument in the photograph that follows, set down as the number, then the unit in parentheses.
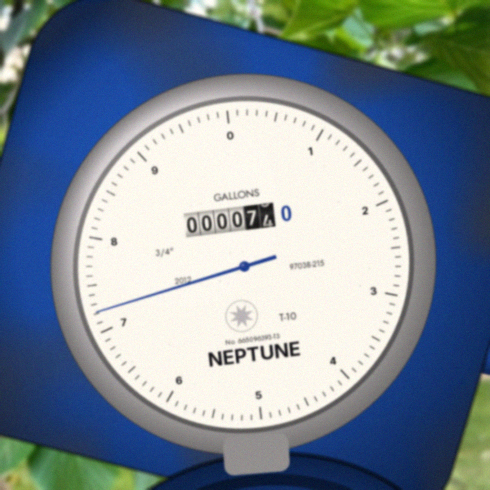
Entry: 737.2 (gal)
